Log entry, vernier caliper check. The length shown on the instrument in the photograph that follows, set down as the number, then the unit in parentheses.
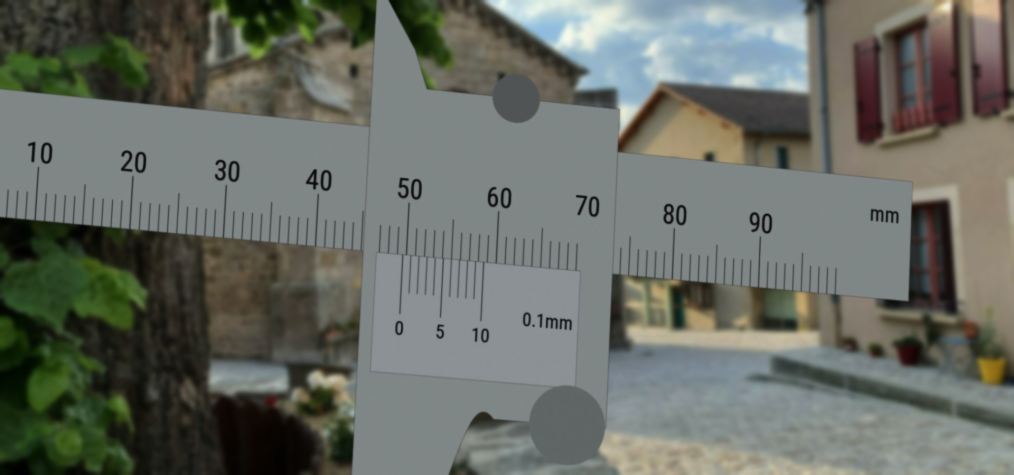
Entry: 49.6 (mm)
